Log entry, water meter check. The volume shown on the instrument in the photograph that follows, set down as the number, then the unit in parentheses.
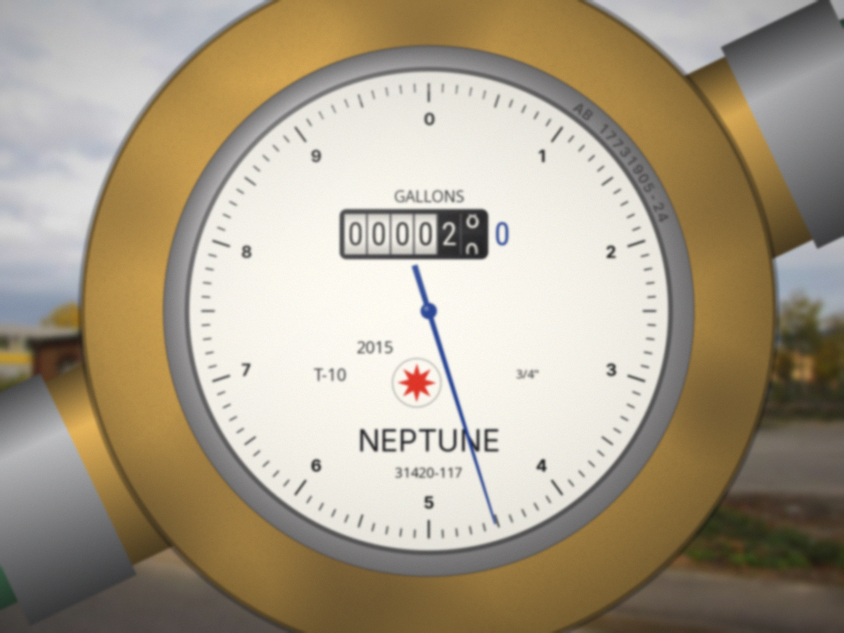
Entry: 284.5 (gal)
